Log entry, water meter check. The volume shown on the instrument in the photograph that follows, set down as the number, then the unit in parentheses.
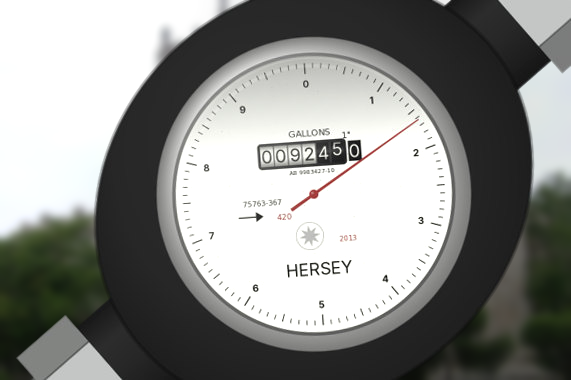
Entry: 92451.6 (gal)
